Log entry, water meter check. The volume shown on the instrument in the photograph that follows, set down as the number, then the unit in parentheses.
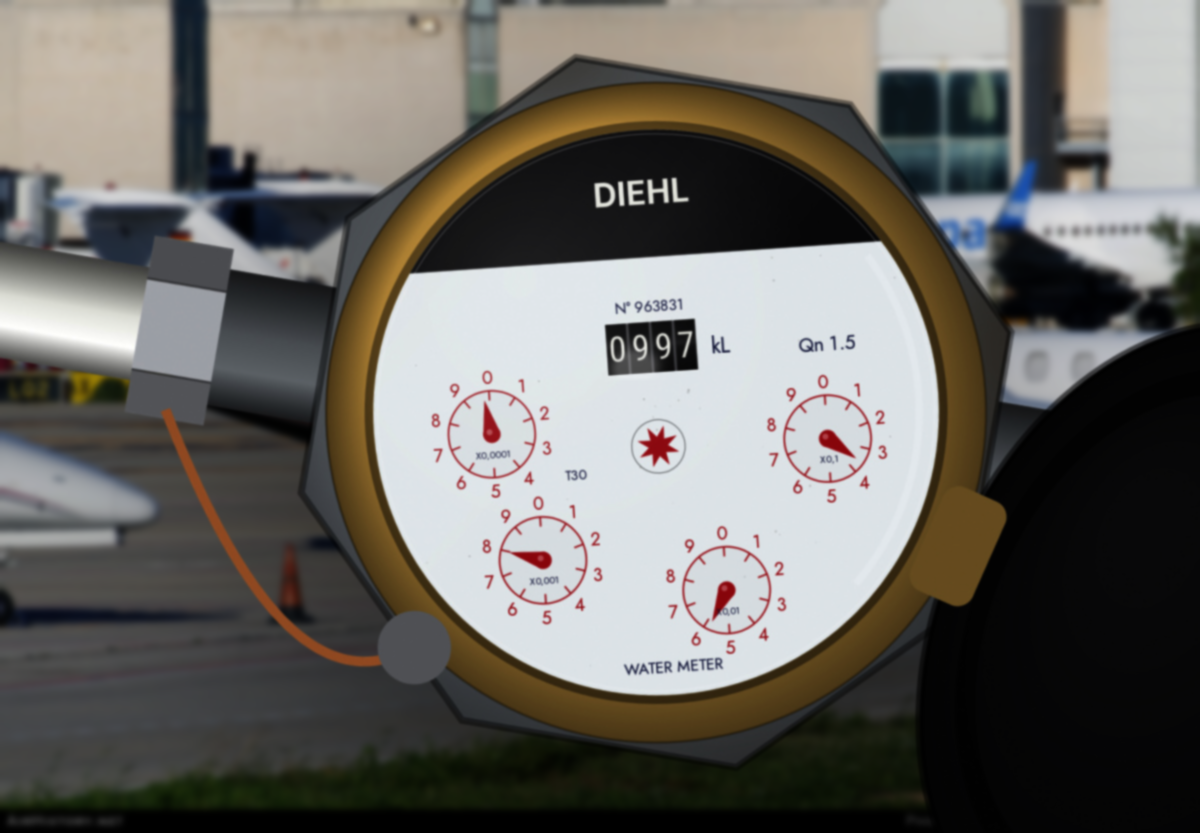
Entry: 997.3579 (kL)
